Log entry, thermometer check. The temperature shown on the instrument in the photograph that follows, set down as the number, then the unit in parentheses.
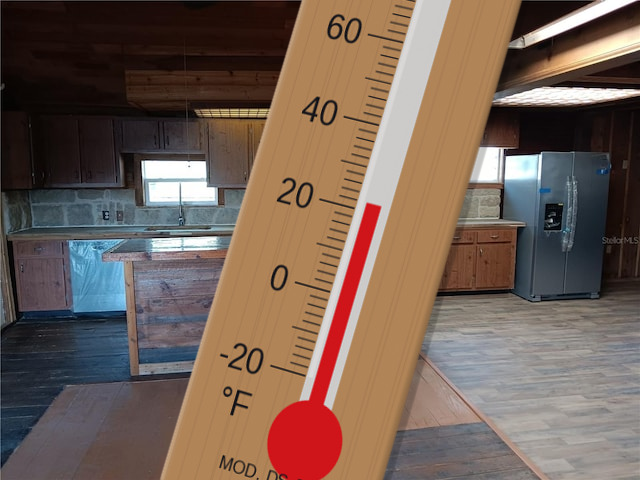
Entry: 22 (°F)
